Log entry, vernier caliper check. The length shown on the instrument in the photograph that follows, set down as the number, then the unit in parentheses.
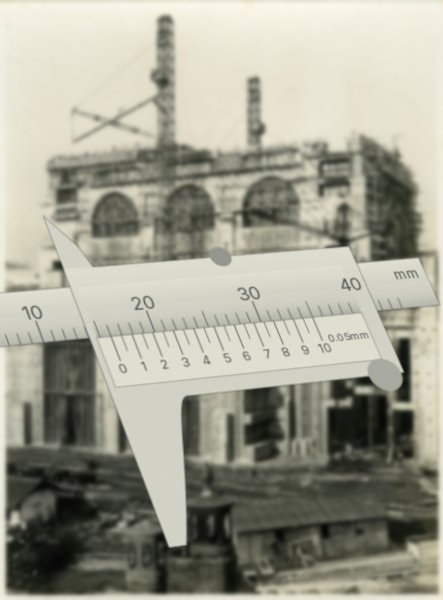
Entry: 16.0 (mm)
